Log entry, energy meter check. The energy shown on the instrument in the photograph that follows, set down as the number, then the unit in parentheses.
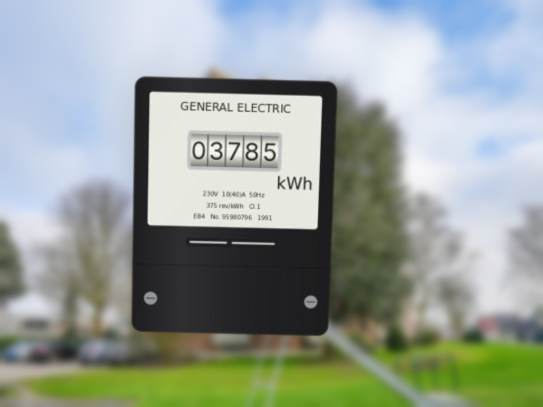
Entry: 3785 (kWh)
